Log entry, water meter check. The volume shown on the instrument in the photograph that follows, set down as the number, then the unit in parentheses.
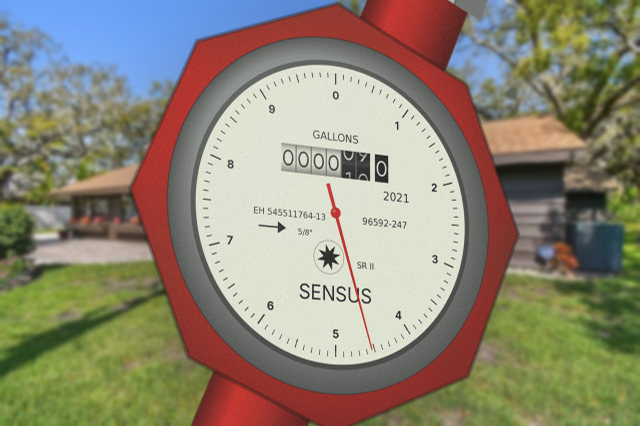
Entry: 94.5 (gal)
